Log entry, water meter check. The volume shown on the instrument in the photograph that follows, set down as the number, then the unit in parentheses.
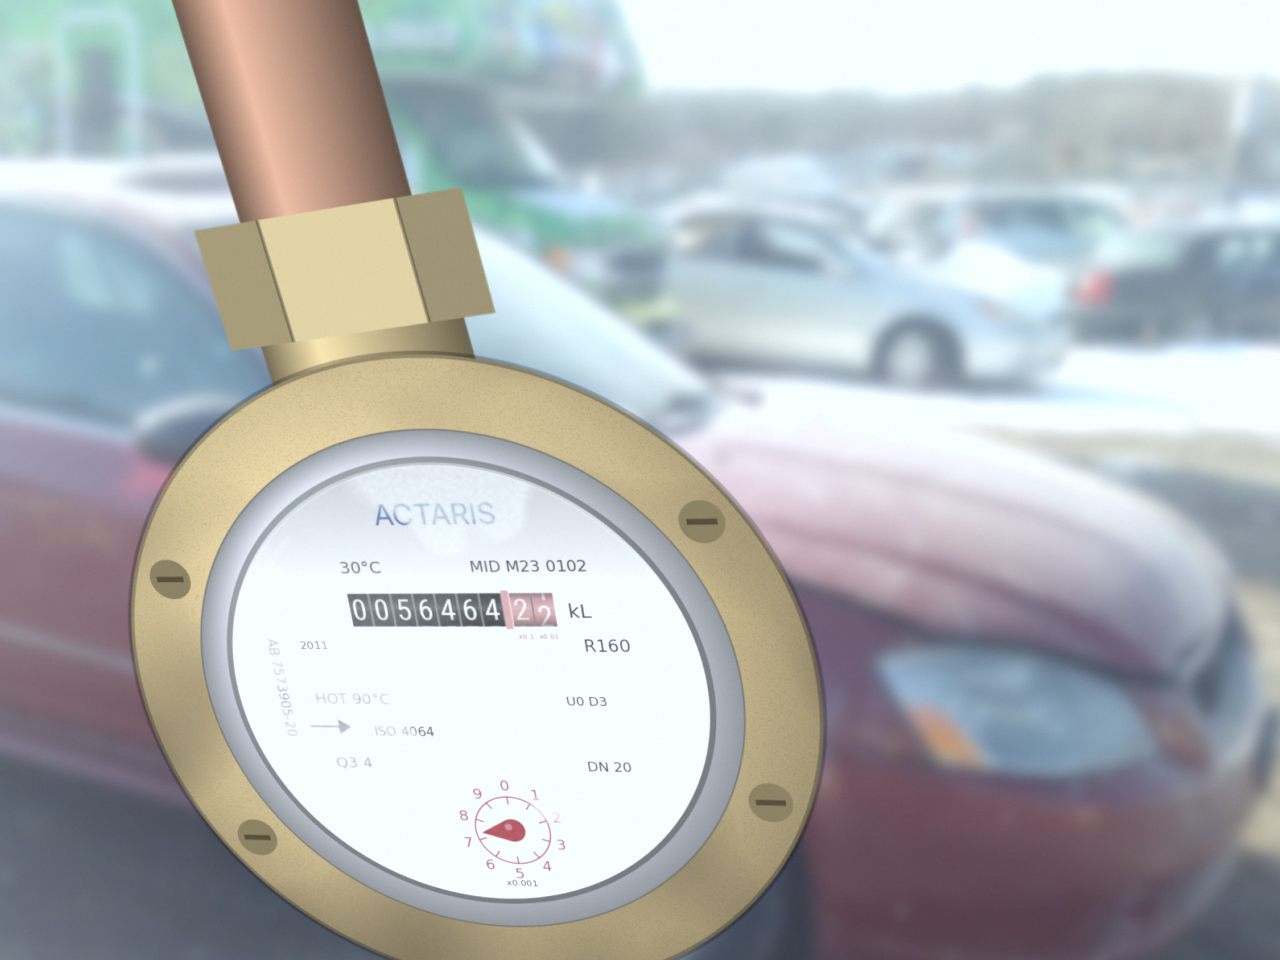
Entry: 56464.217 (kL)
